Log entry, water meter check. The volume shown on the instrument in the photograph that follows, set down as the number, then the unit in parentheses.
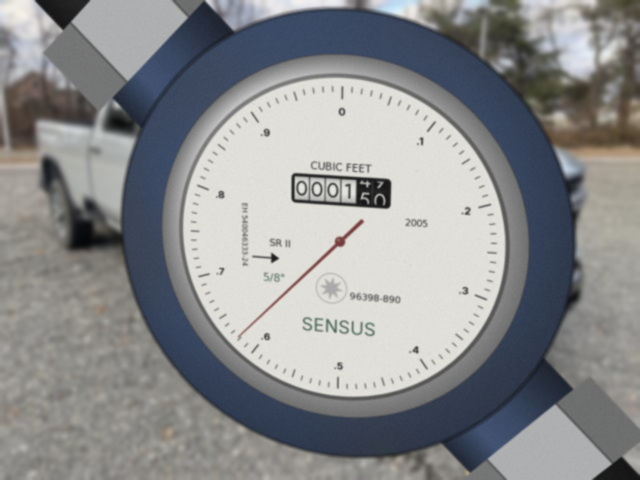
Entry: 149.62 (ft³)
